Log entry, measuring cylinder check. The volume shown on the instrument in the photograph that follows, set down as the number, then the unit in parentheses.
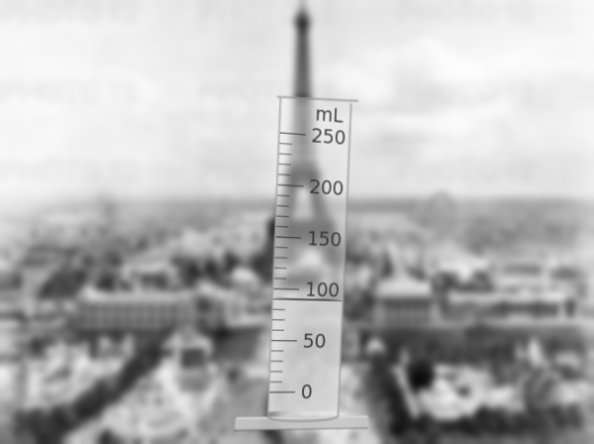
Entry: 90 (mL)
